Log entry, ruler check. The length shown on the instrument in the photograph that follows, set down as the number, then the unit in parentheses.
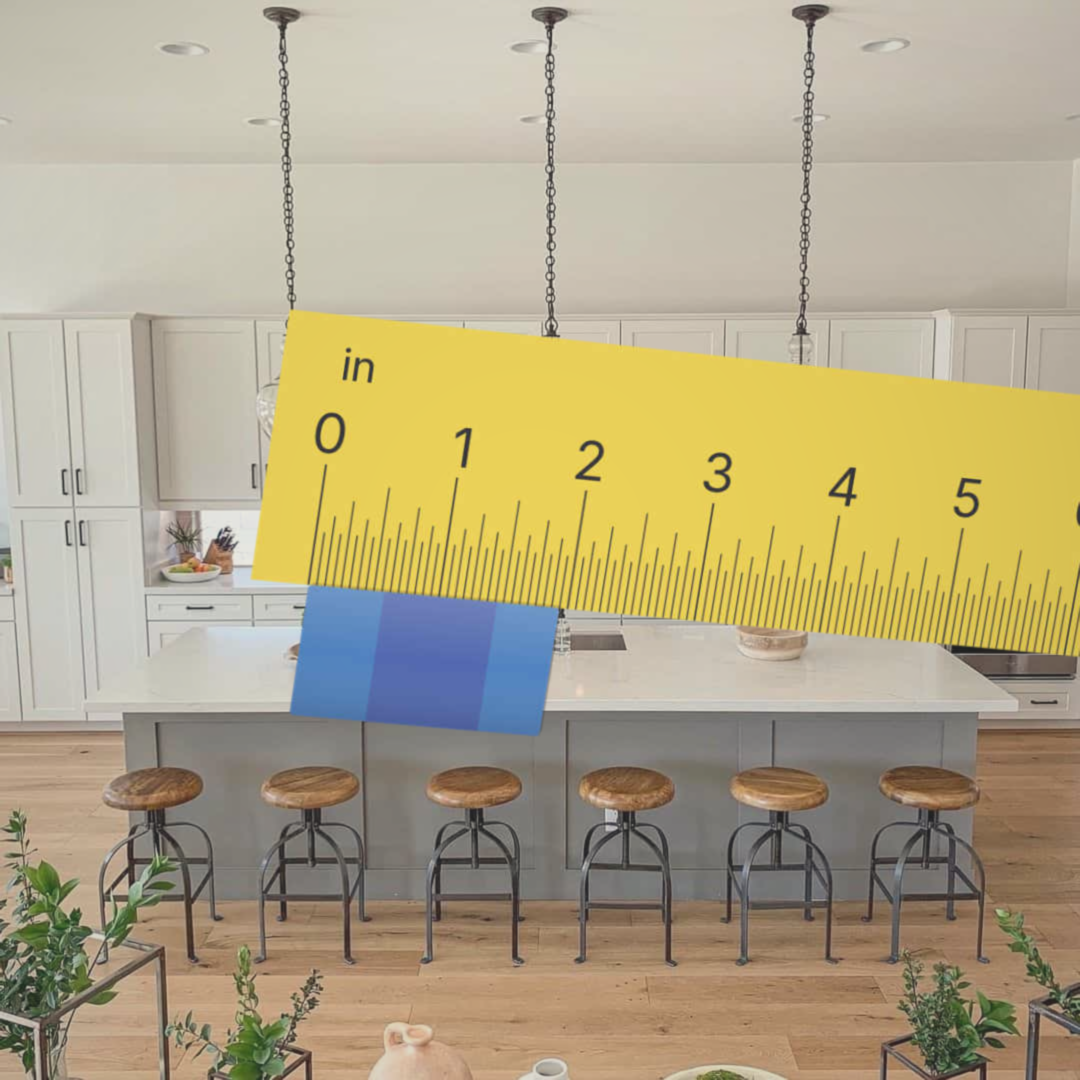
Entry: 1.9375 (in)
